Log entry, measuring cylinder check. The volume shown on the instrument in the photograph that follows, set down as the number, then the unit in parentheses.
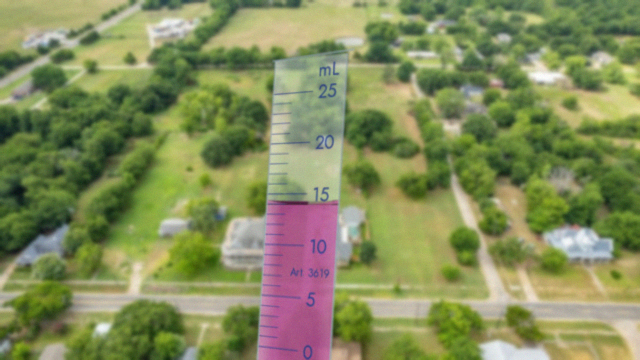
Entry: 14 (mL)
